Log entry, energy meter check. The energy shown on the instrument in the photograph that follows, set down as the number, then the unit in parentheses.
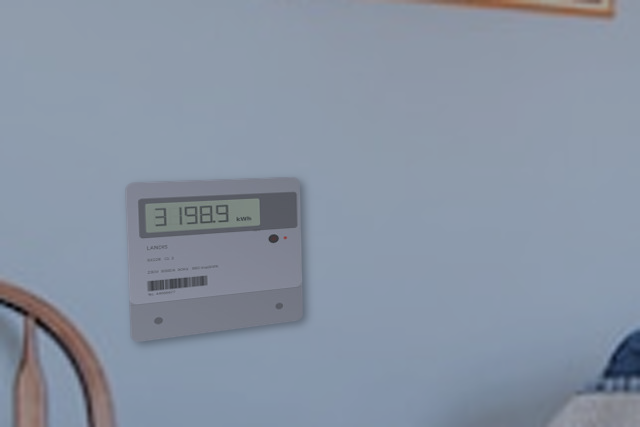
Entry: 3198.9 (kWh)
